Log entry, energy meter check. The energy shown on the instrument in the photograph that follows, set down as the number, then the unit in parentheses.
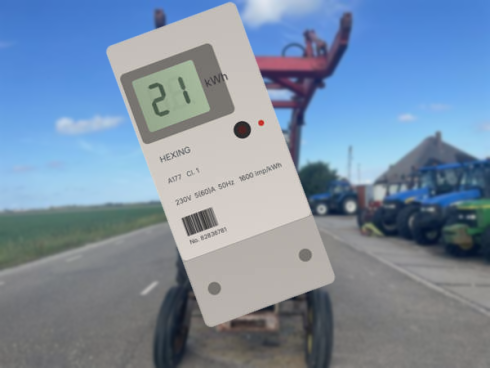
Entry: 21 (kWh)
